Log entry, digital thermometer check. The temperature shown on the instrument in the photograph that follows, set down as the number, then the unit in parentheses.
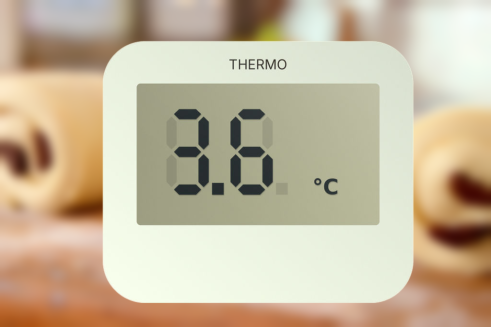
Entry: 3.6 (°C)
